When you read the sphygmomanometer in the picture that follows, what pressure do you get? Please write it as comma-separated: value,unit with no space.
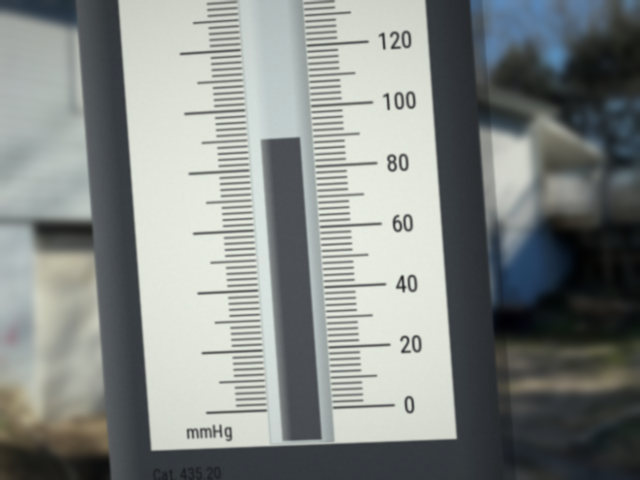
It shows 90,mmHg
